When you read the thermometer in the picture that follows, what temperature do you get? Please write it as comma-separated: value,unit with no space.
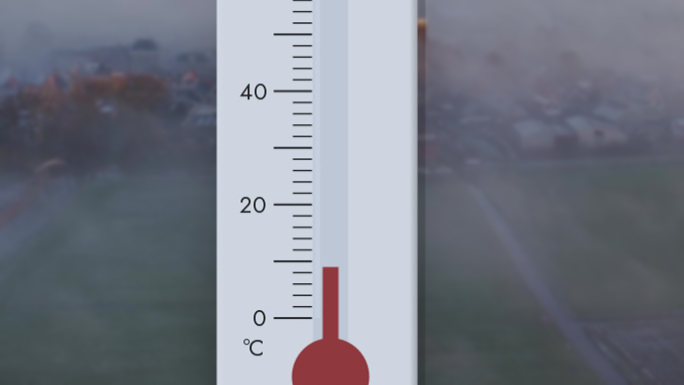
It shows 9,°C
